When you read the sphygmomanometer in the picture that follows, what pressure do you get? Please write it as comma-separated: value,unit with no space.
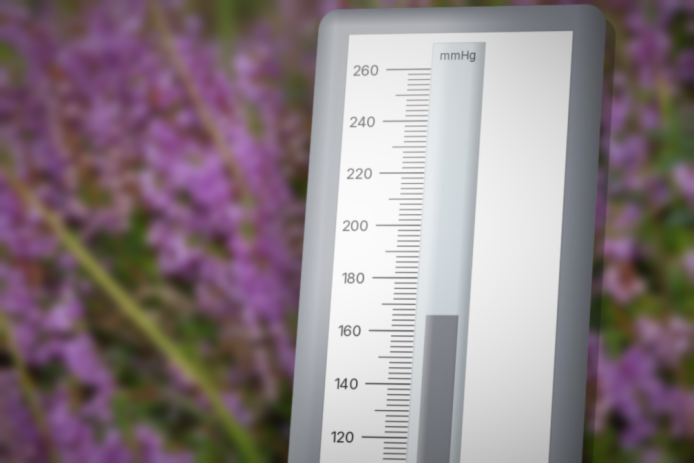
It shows 166,mmHg
